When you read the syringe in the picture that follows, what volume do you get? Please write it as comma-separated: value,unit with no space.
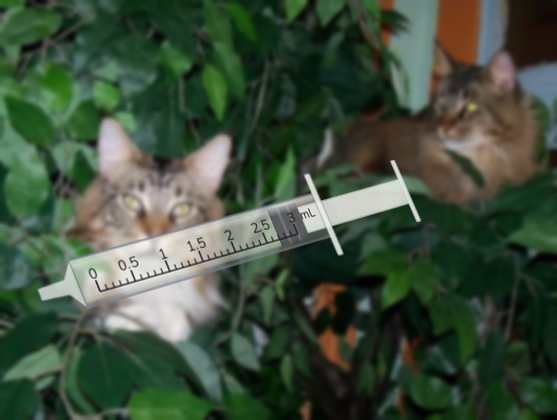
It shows 2.7,mL
